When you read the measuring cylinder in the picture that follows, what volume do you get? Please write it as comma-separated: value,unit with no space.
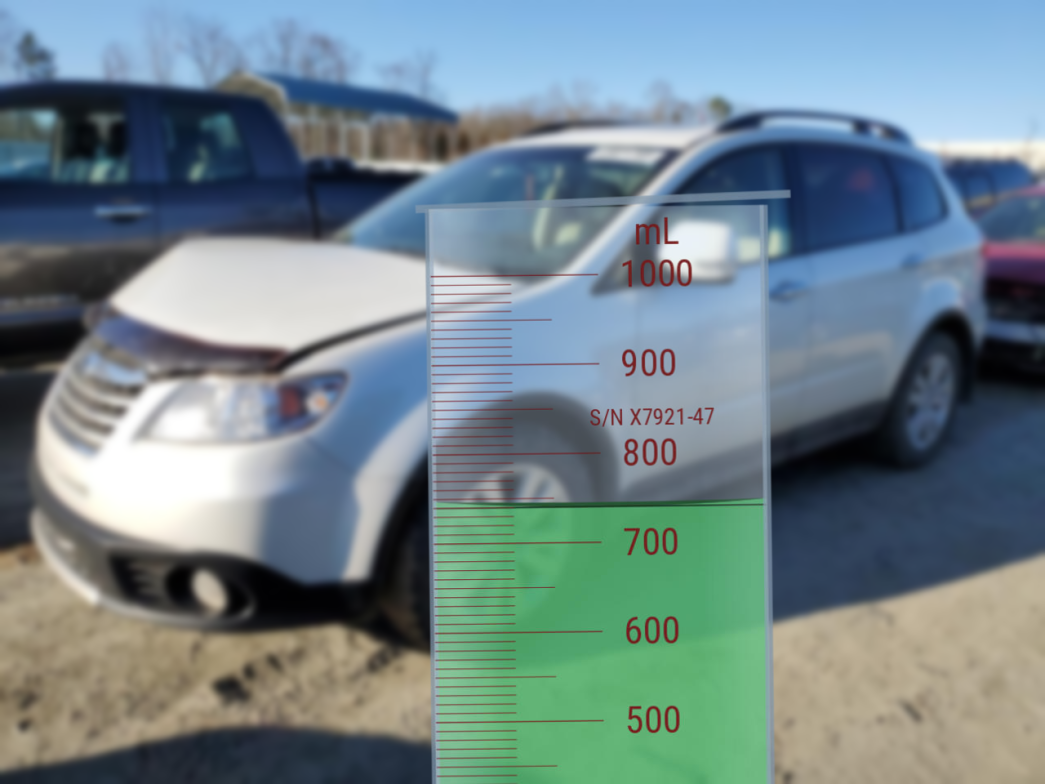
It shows 740,mL
